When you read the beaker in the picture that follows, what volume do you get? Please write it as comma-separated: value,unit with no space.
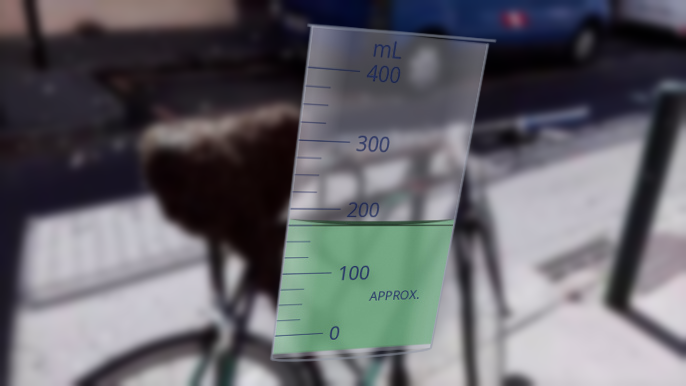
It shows 175,mL
